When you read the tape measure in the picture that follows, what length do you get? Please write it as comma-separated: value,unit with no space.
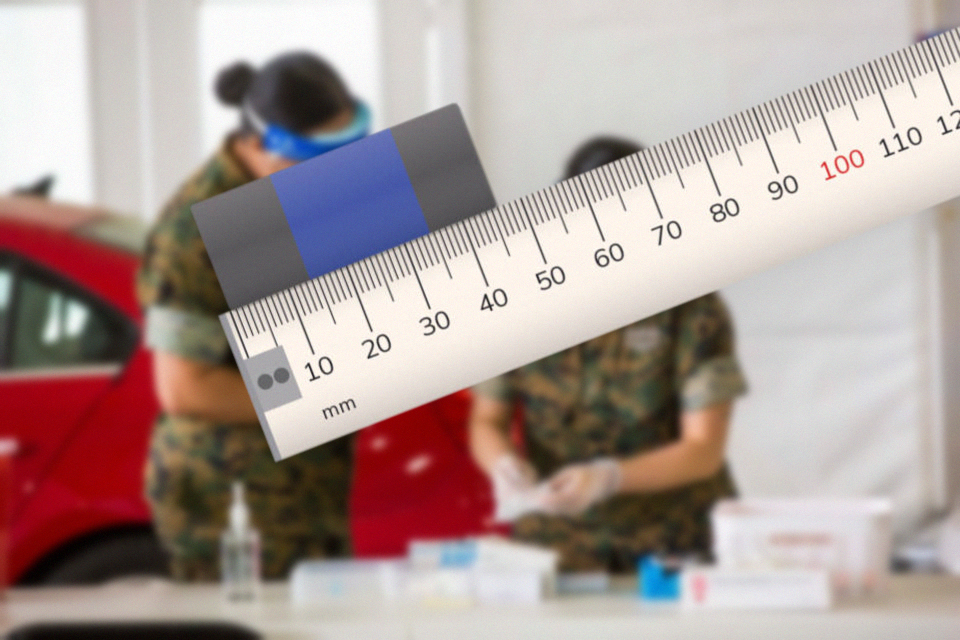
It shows 46,mm
